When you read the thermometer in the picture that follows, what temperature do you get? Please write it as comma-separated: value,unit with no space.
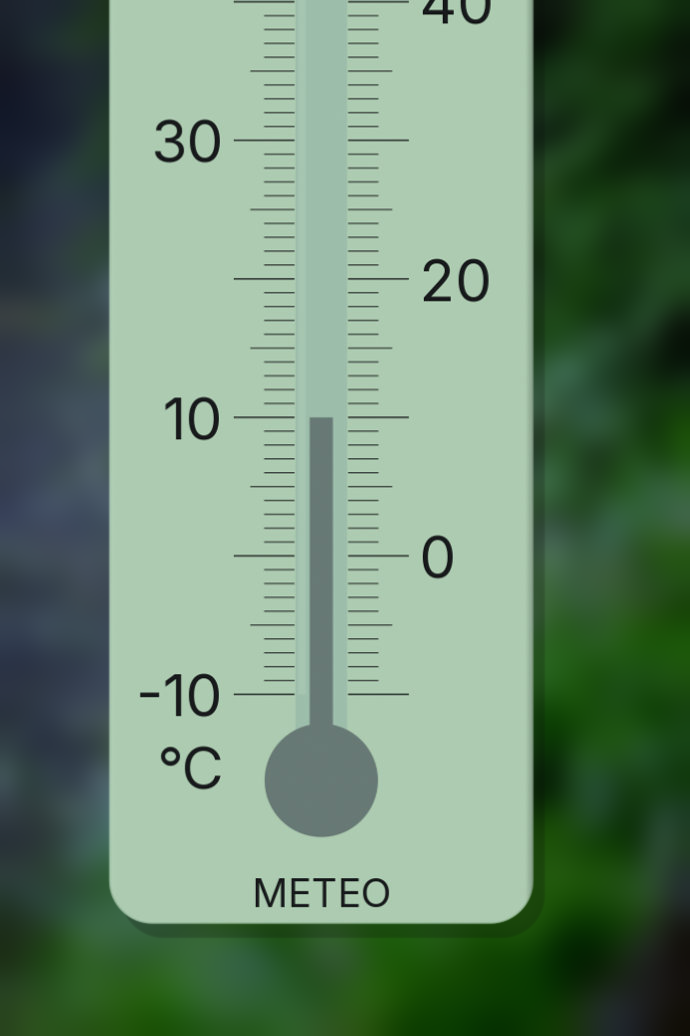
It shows 10,°C
